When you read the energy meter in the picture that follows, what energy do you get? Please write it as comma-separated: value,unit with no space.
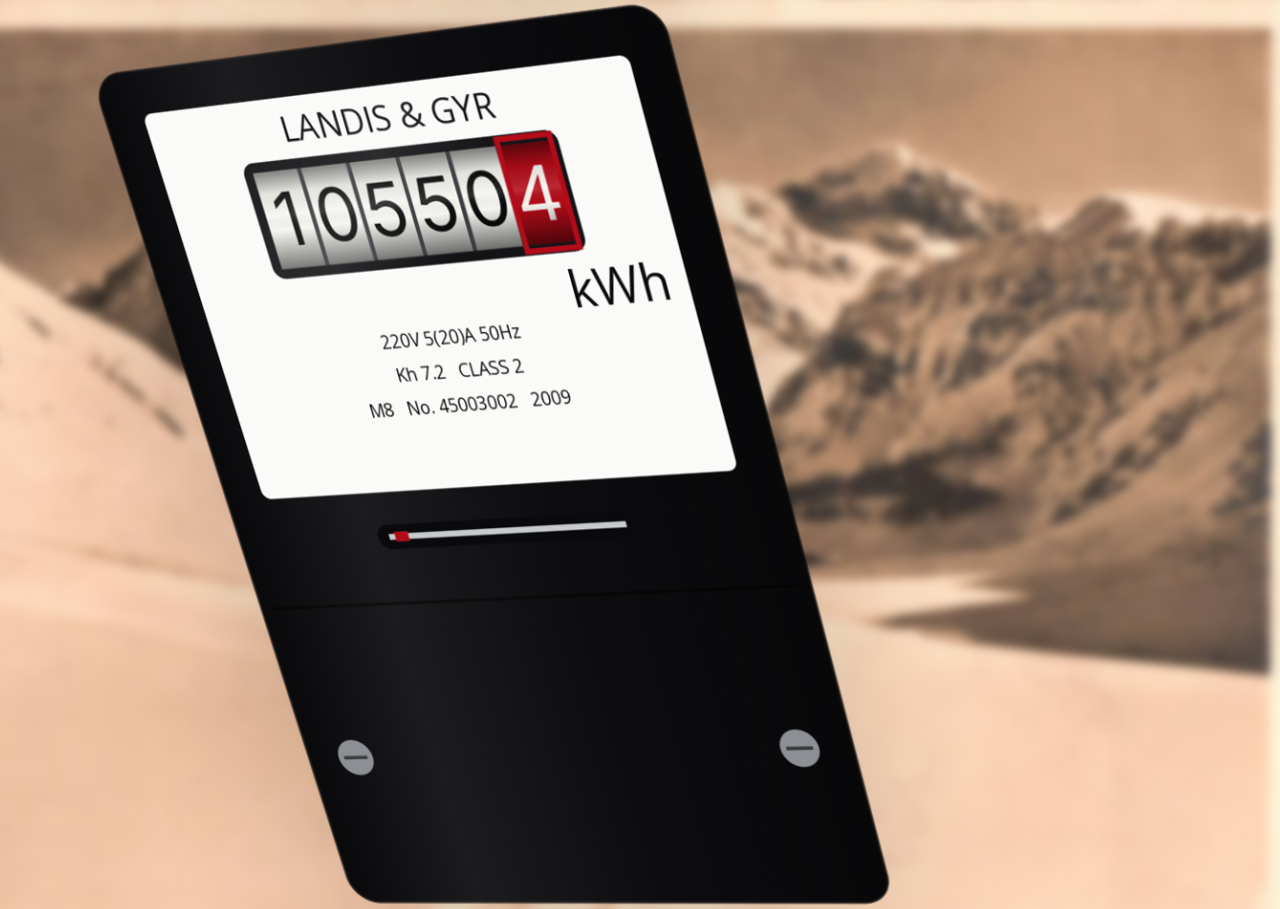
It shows 10550.4,kWh
